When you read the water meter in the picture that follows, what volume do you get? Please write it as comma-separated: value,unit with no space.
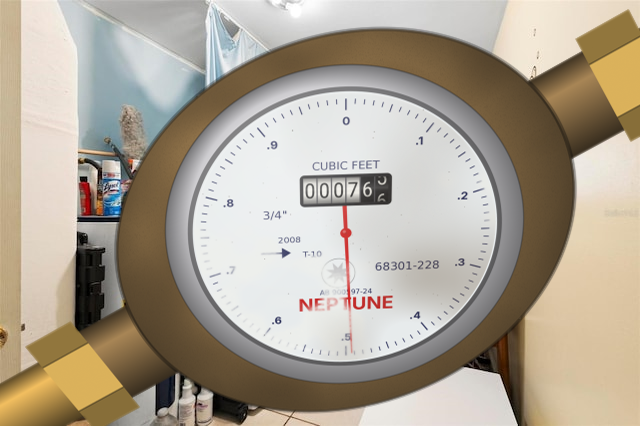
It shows 765.49,ft³
